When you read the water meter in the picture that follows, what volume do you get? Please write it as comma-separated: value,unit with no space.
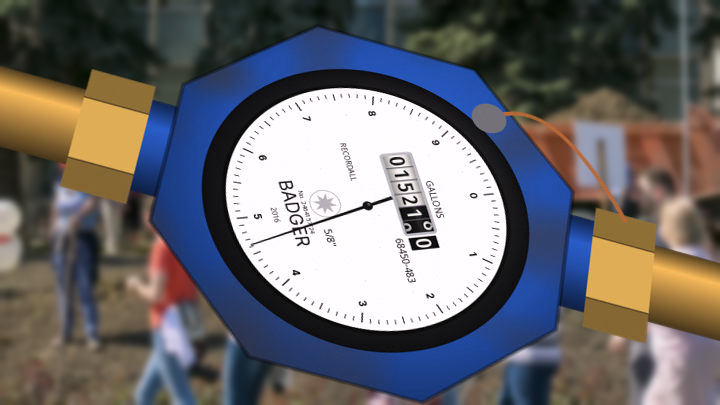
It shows 152184.6,gal
